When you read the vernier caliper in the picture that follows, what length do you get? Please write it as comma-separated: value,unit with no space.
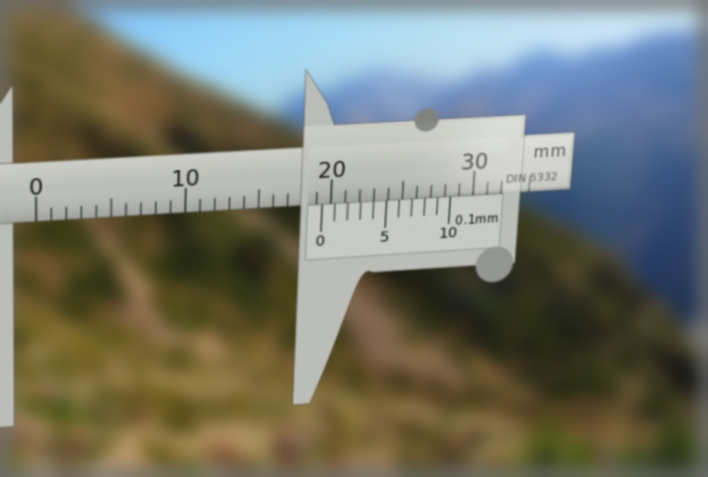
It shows 19.4,mm
